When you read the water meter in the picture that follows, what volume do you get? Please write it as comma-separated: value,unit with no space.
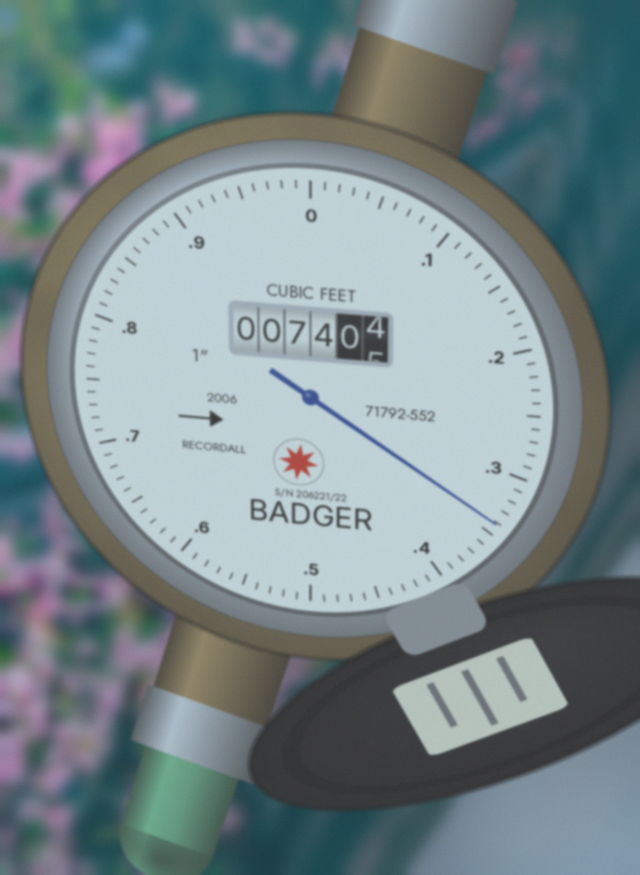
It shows 7404.34,ft³
